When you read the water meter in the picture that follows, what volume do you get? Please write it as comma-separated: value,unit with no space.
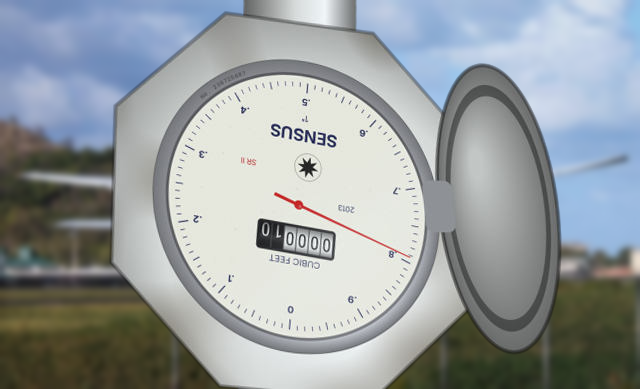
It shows 9.79,ft³
